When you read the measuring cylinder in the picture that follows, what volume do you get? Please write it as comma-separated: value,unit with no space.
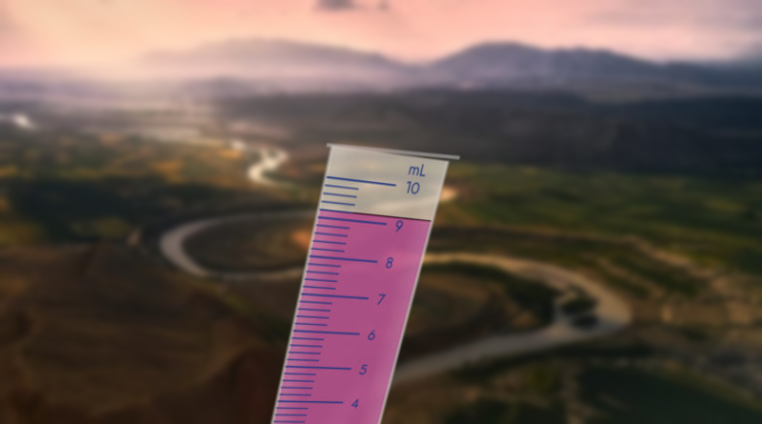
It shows 9.2,mL
